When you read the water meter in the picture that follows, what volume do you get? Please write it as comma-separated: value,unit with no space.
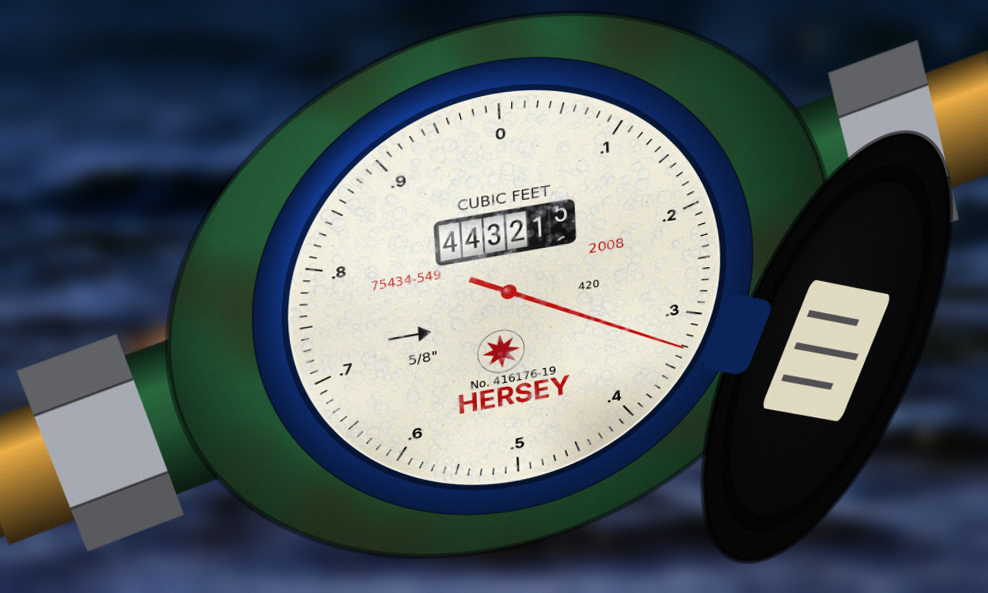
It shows 443215.33,ft³
